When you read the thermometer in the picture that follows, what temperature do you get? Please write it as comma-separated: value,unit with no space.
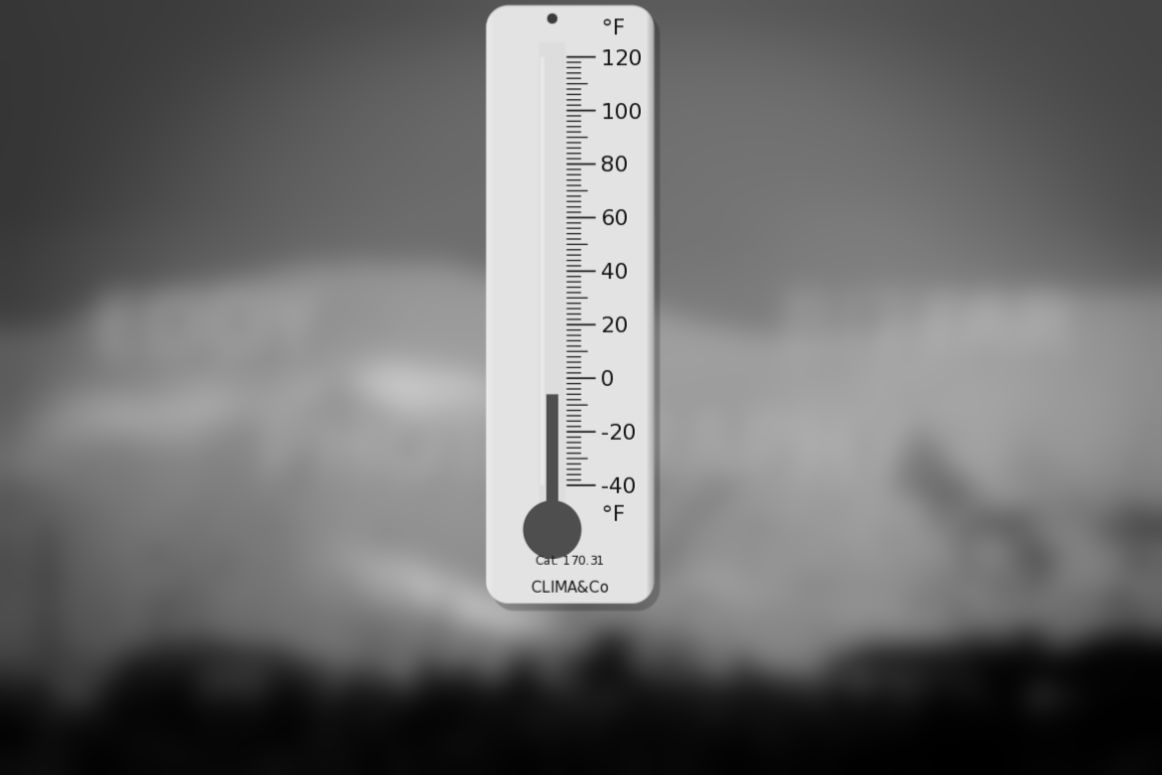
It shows -6,°F
